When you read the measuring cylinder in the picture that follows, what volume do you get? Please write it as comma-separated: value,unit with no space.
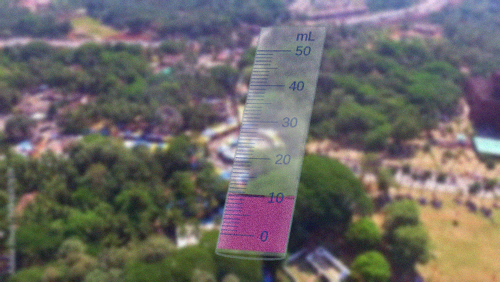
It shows 10,mL
